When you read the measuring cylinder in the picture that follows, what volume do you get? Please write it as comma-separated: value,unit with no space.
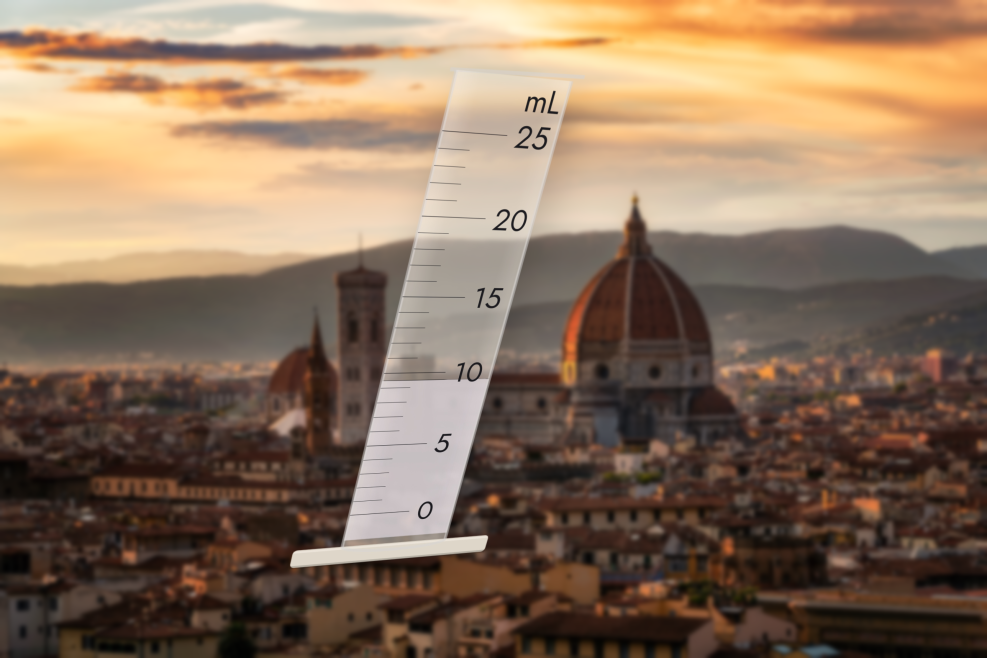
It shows 9.5,mL
